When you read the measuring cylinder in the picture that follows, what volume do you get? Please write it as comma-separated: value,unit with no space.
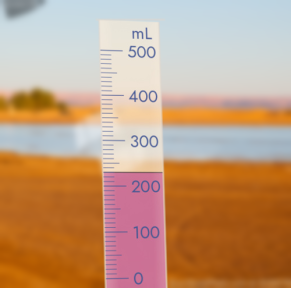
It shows 230,mL
